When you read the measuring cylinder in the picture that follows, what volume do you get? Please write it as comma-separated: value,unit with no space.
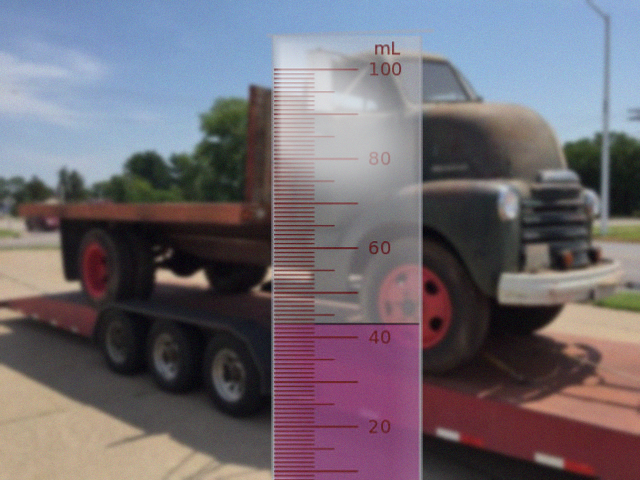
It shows 43,mL
